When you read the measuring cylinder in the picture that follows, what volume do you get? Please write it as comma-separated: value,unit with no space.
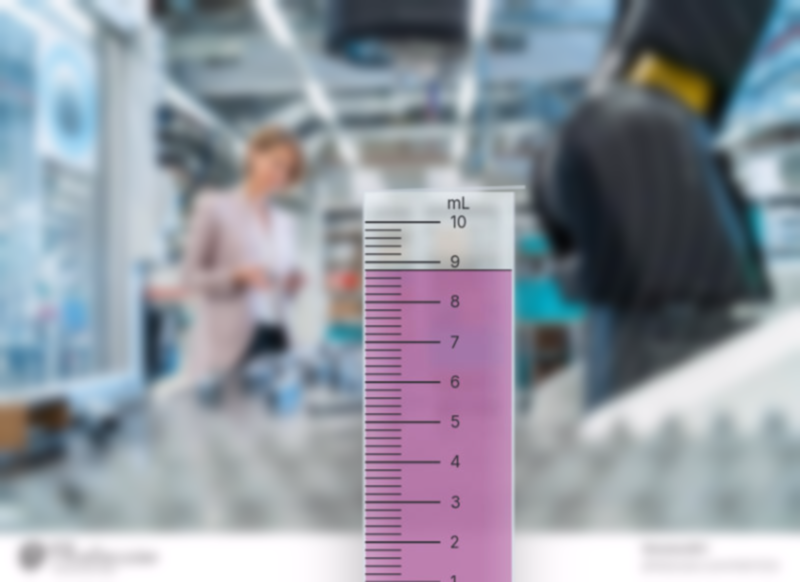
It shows 8.8,mL
